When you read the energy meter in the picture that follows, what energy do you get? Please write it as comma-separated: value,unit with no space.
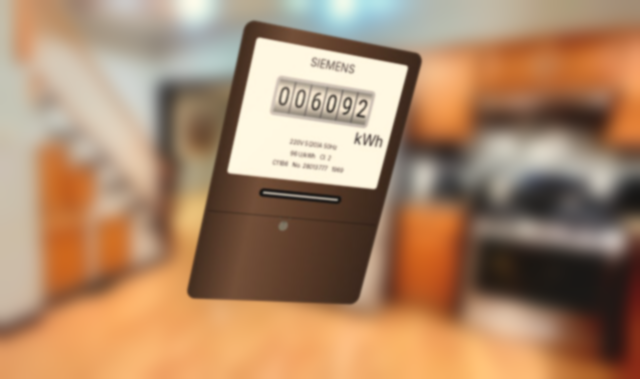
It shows 6092,kWh
